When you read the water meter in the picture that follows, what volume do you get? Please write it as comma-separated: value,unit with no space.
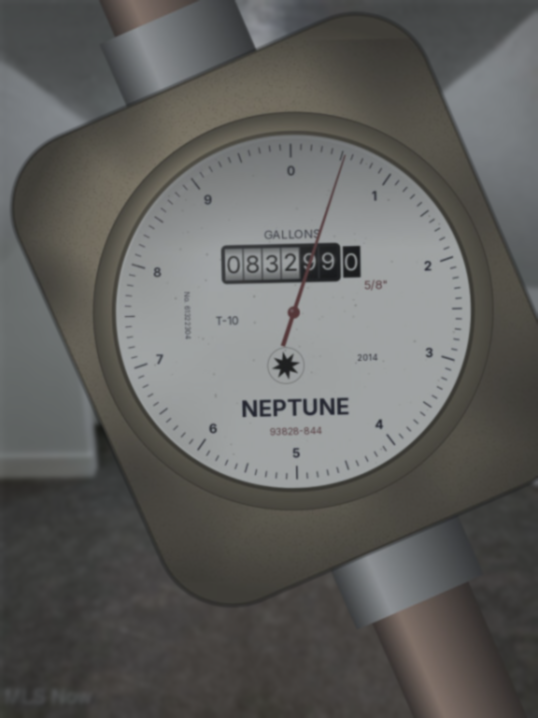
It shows 832990.5,gal
